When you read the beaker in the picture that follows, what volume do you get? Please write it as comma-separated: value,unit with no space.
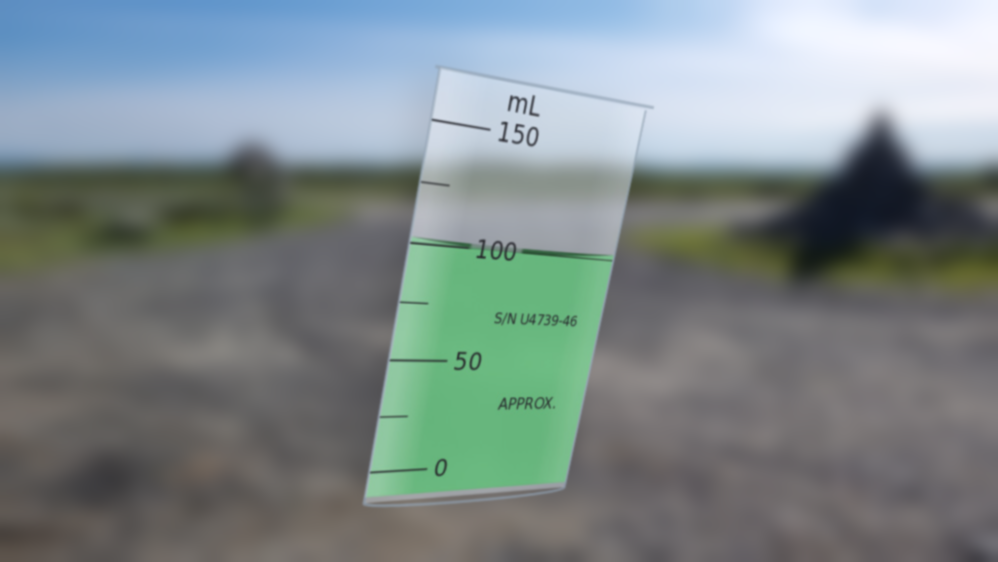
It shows 100,mL
